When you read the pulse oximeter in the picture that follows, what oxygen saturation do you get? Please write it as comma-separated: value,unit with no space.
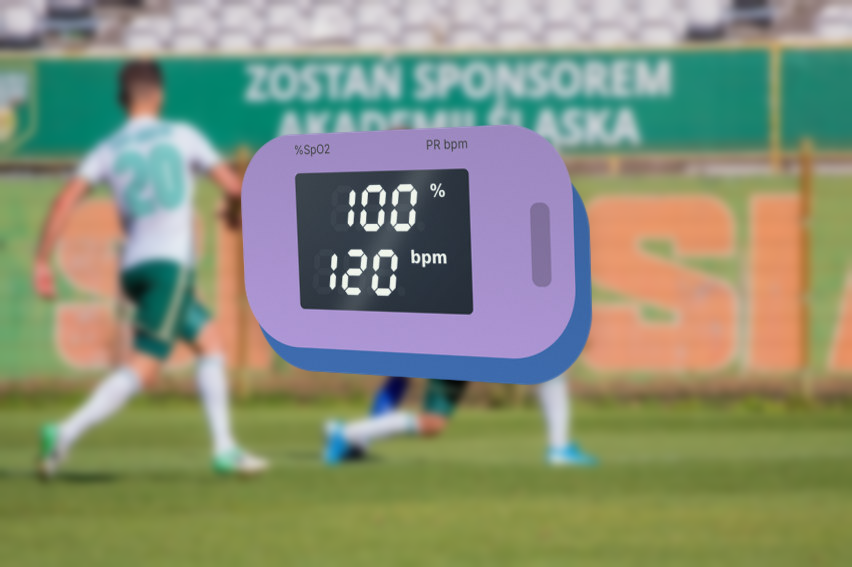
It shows 100,%
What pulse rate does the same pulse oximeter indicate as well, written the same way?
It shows 120,bpm
